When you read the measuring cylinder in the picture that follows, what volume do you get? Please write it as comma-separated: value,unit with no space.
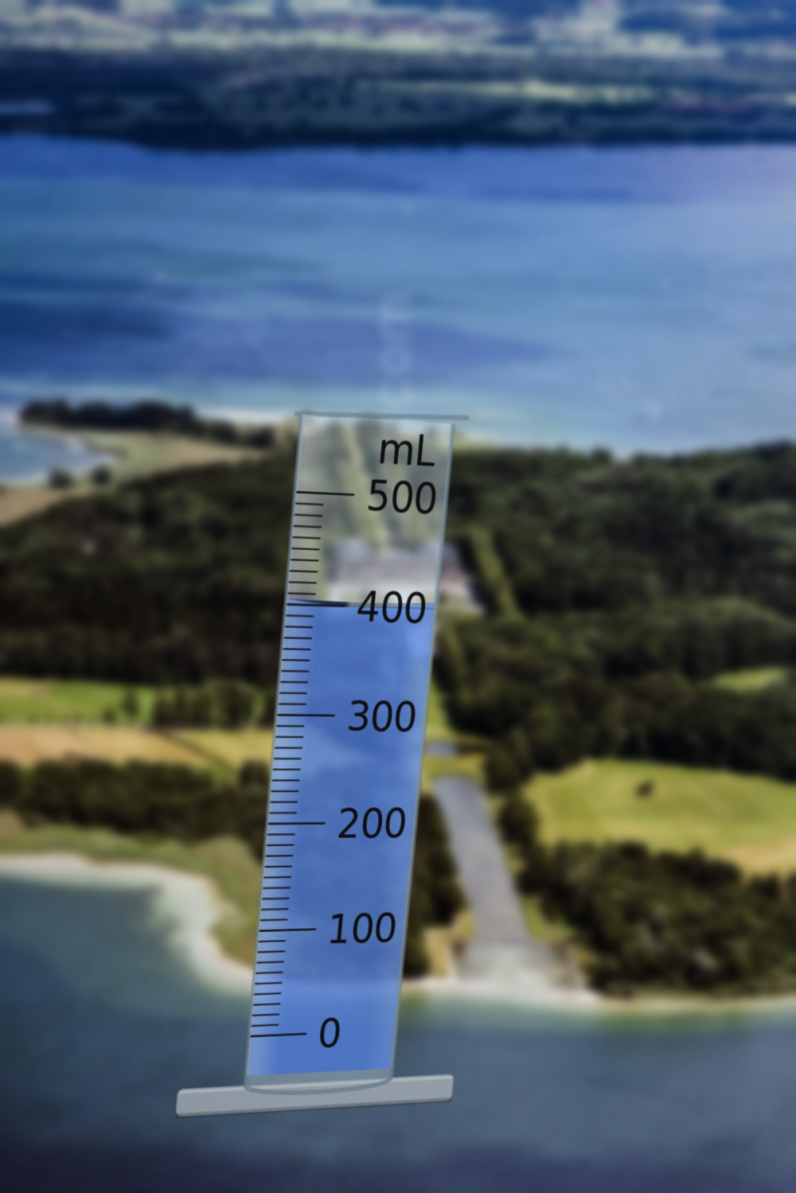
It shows 400,mL
